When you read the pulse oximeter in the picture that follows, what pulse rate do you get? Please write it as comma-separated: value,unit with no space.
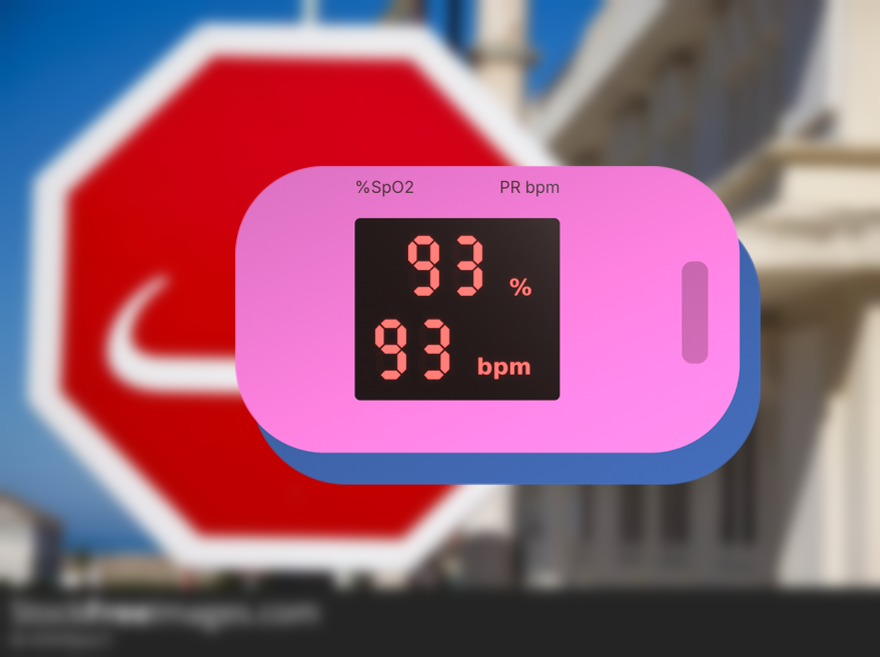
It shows 93,bpm
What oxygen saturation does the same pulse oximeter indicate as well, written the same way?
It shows 93,%
